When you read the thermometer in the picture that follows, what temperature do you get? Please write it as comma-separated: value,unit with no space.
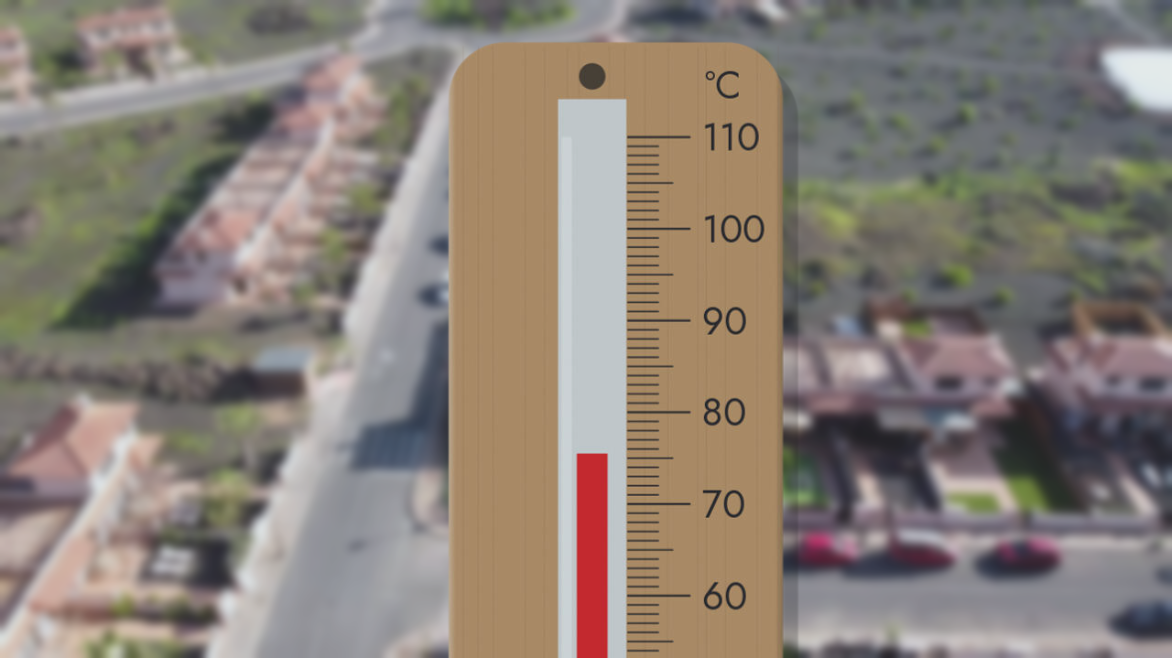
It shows 75.5,°C
